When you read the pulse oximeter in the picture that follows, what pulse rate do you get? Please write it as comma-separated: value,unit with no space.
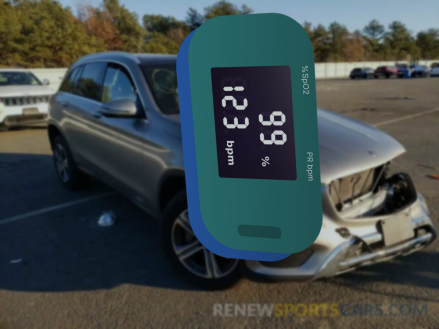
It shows 123,bpm
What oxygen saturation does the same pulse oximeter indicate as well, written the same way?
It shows 99,%
